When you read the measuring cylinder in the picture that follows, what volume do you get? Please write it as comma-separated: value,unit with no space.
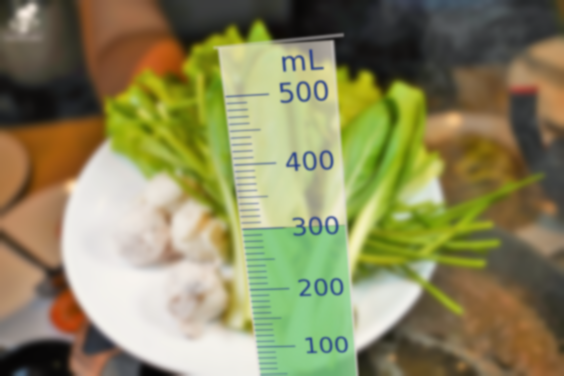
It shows 300,mL
